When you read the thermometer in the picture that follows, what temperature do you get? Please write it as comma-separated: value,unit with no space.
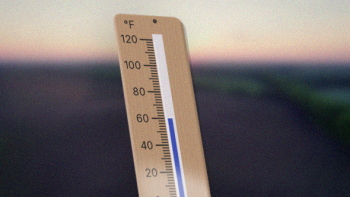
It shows 60,°F
